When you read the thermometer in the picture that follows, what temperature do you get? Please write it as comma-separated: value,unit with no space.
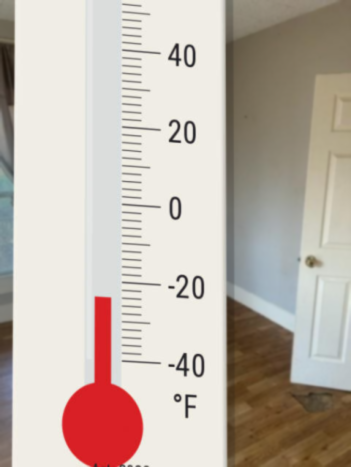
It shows -24,°F
